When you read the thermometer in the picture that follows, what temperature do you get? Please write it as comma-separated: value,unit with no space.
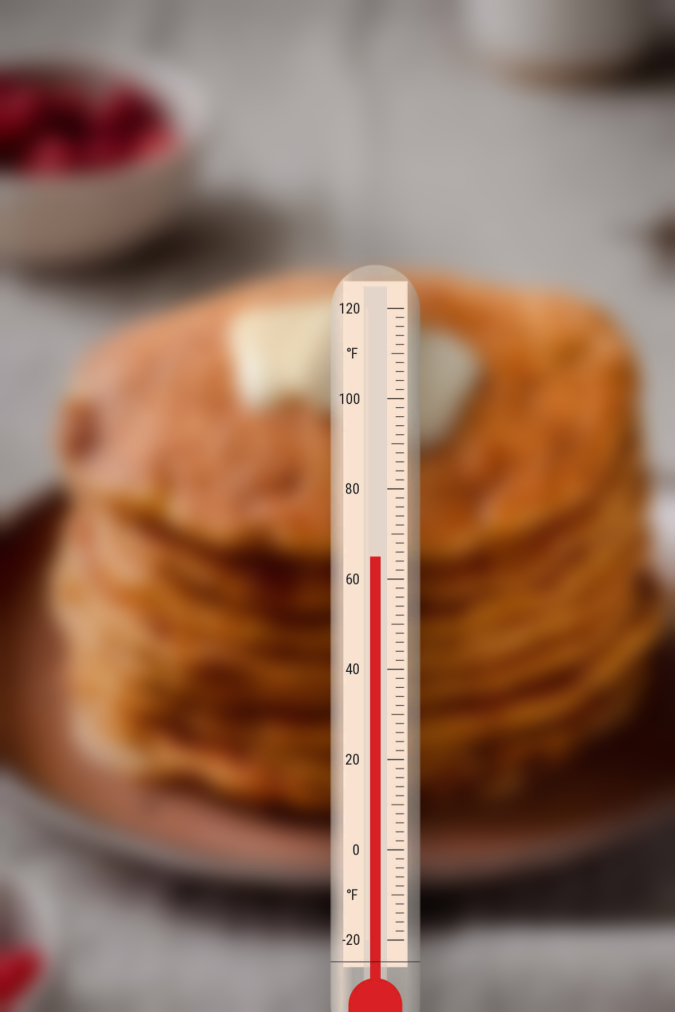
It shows 65,°F
